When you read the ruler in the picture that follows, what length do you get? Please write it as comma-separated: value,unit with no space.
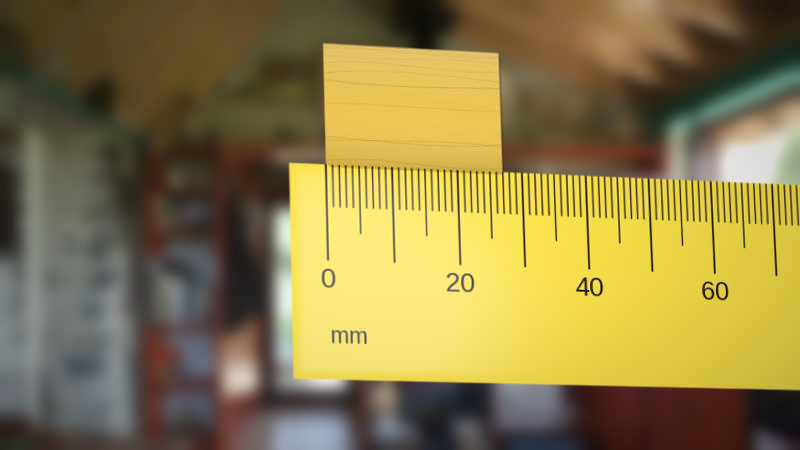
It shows 27,mm
